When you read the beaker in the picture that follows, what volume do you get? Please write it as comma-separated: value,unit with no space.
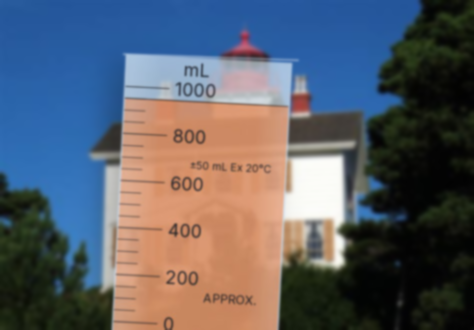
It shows 950,mL
